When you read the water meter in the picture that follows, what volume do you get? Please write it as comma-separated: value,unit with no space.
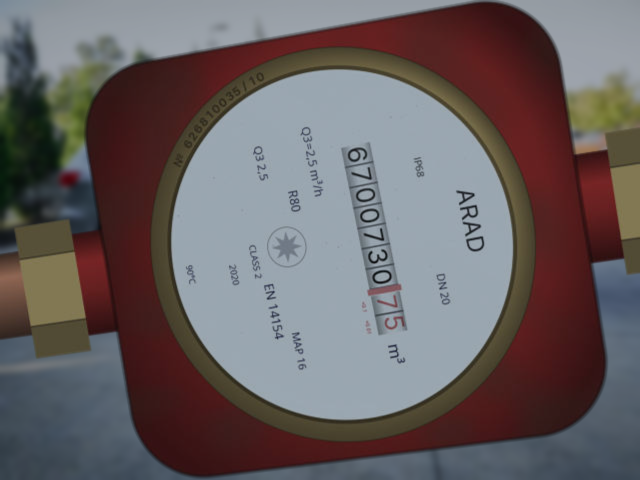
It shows 6700730.75,m³
